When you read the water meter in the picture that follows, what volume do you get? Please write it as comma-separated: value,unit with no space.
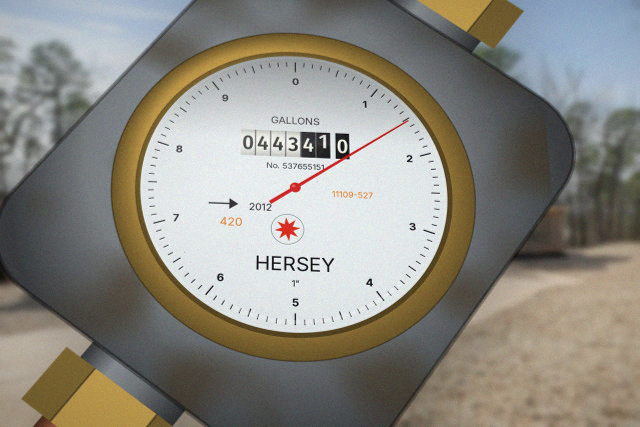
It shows 443411.5,gal
